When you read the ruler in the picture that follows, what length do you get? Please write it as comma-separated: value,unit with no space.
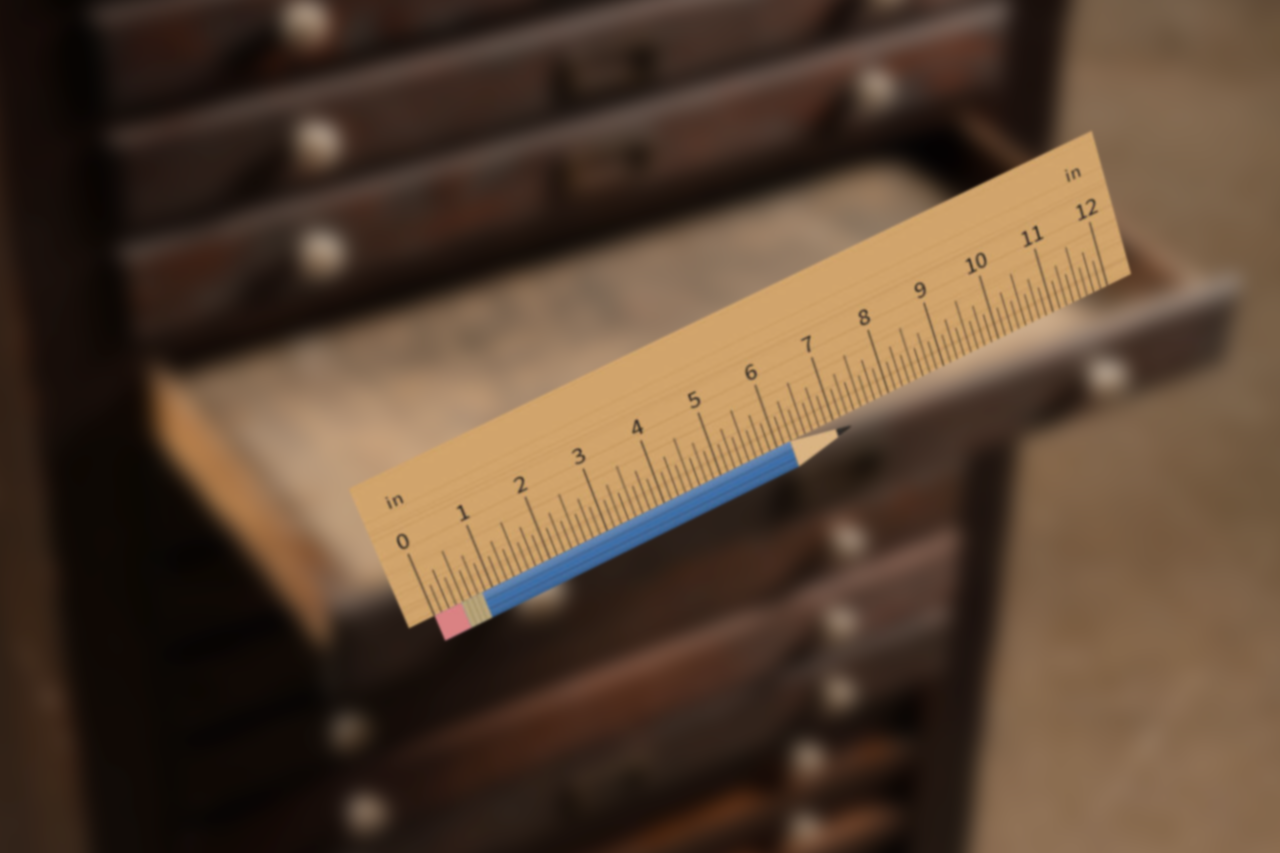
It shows 7.25,in
